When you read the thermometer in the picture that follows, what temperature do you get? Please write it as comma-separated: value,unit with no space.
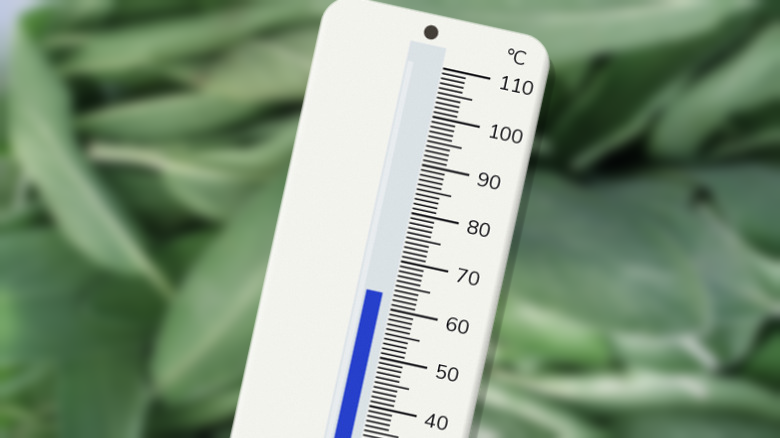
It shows 63,°C
